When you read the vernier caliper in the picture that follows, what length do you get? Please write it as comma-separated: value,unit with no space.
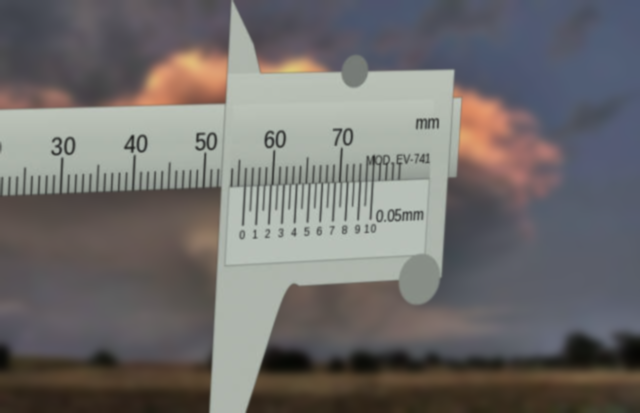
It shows 56.0,mm
